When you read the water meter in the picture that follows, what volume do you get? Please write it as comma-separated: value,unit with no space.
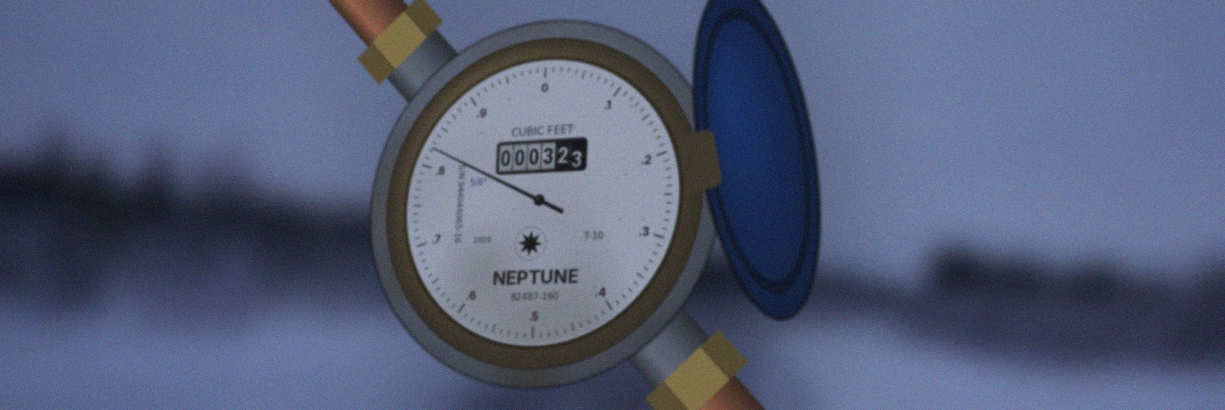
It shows 322.82,ft³
